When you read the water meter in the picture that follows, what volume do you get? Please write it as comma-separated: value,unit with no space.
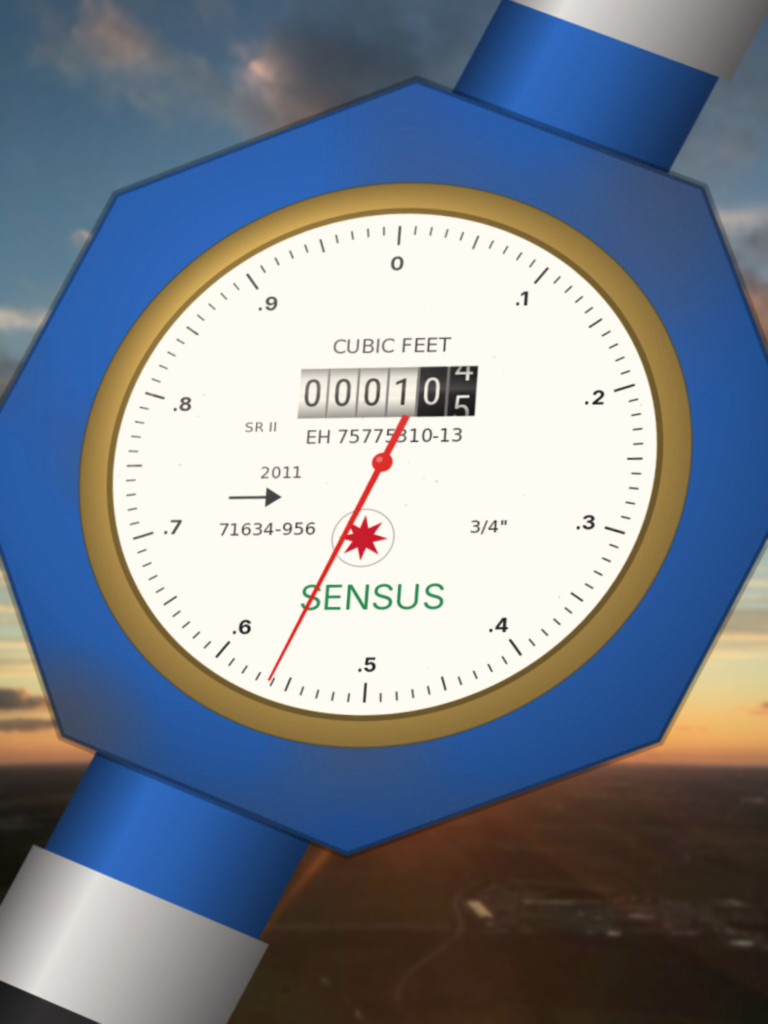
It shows 104.56,ft³
